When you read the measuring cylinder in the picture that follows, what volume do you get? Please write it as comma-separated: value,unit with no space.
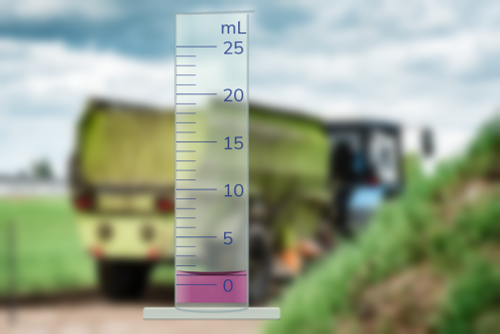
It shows 1,mL
